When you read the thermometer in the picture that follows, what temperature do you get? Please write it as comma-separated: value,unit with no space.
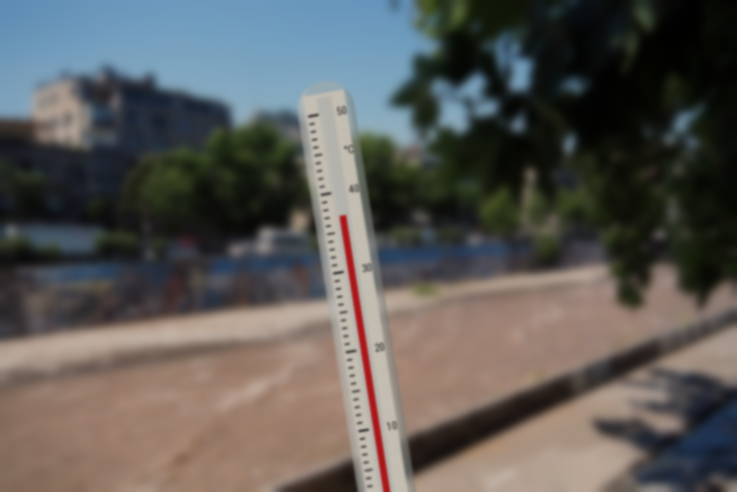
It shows 37,°C
